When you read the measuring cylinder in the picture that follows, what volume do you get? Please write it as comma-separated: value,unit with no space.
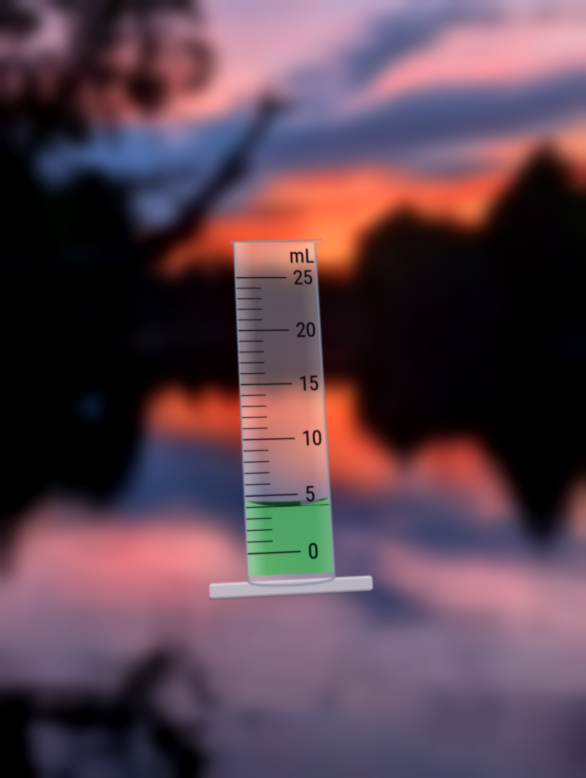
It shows 4,mL
